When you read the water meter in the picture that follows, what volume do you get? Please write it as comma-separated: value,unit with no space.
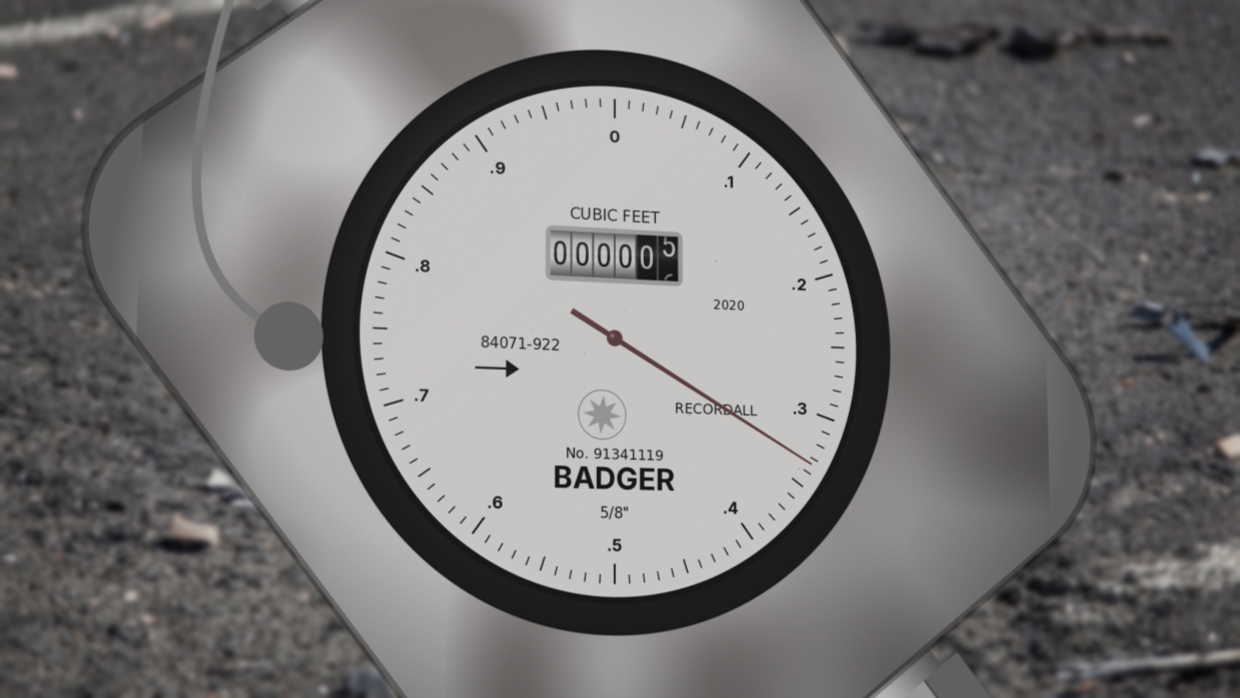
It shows 5.33,ft³
